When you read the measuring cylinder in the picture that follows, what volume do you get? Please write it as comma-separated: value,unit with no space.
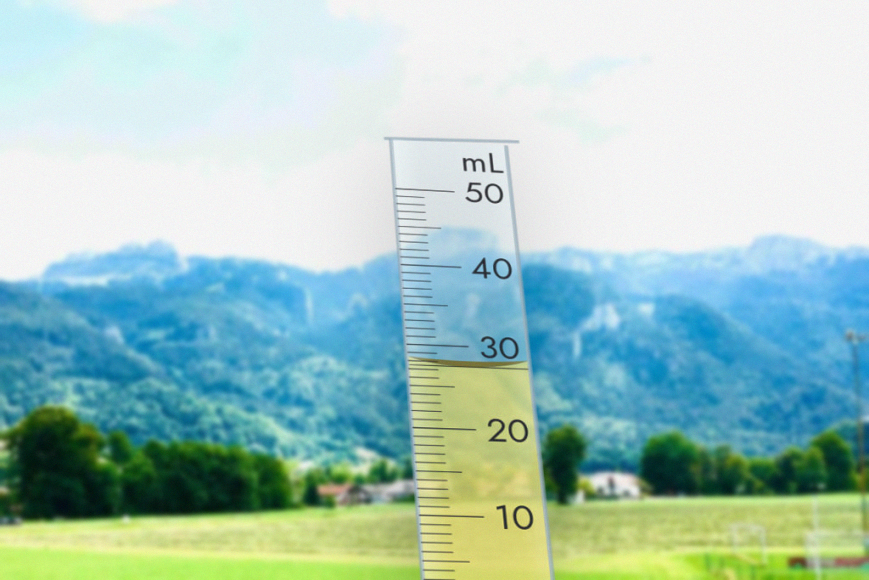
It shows 27.5,mL
